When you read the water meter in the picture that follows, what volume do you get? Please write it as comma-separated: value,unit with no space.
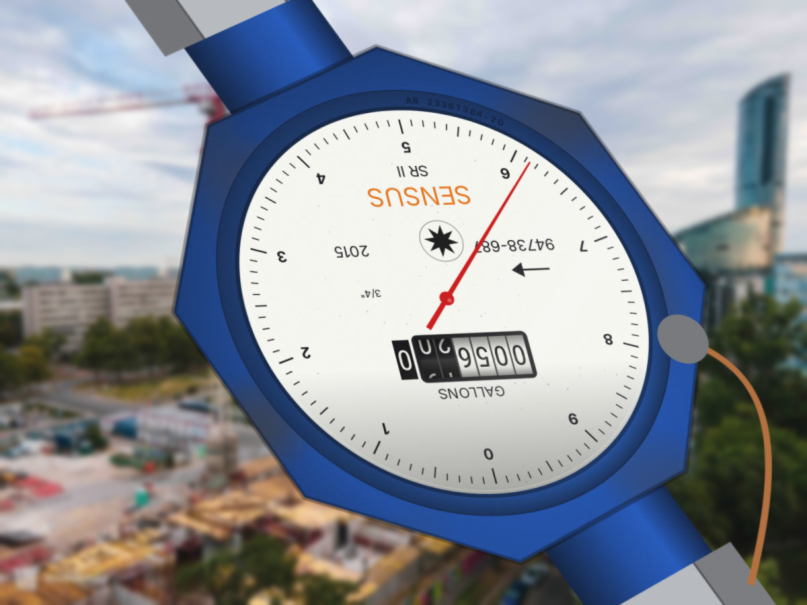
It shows 56196.1,gal
